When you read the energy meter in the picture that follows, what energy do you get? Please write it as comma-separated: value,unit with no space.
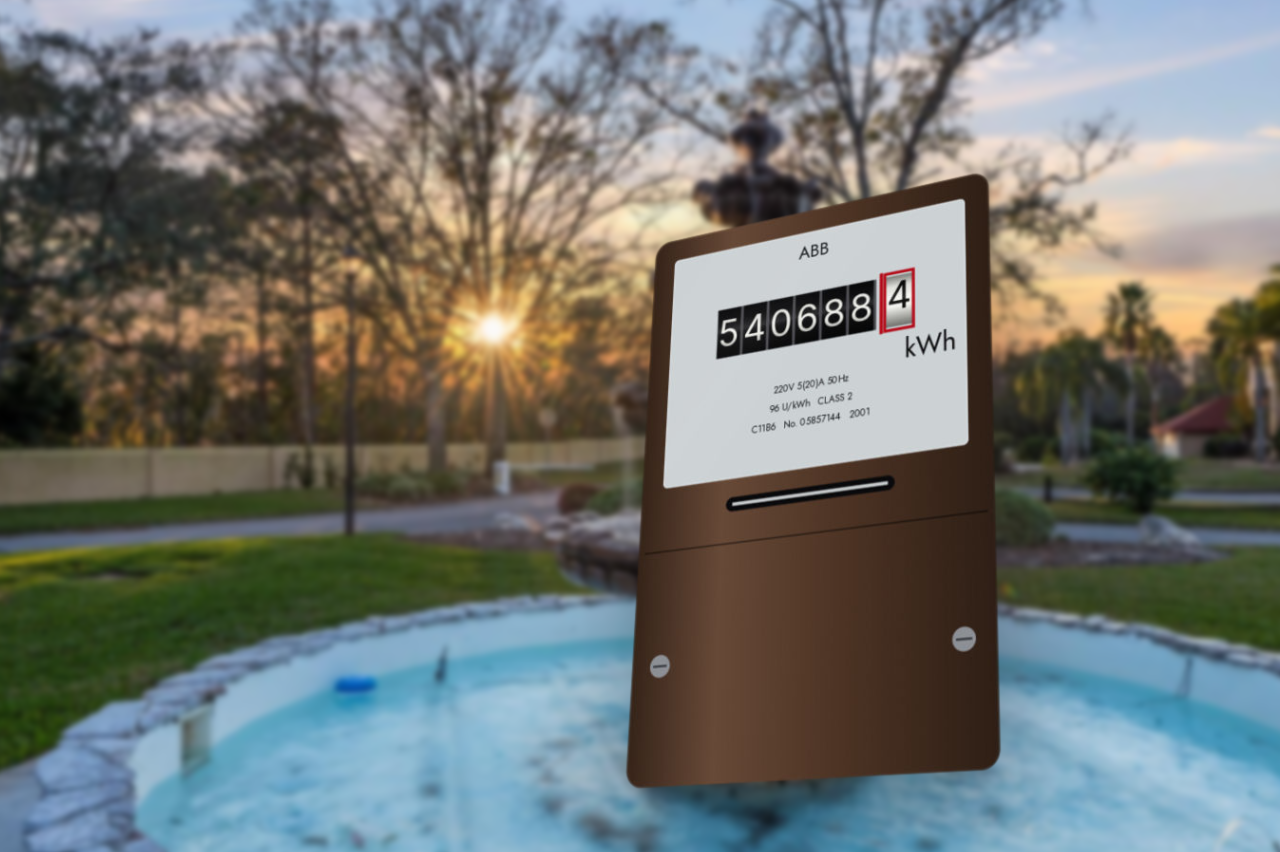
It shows 540688.4,kWh
